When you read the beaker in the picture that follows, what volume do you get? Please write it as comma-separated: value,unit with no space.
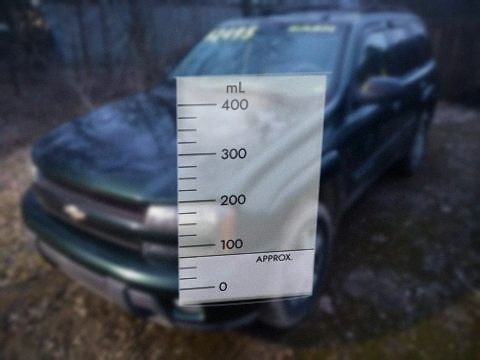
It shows 75,mL
